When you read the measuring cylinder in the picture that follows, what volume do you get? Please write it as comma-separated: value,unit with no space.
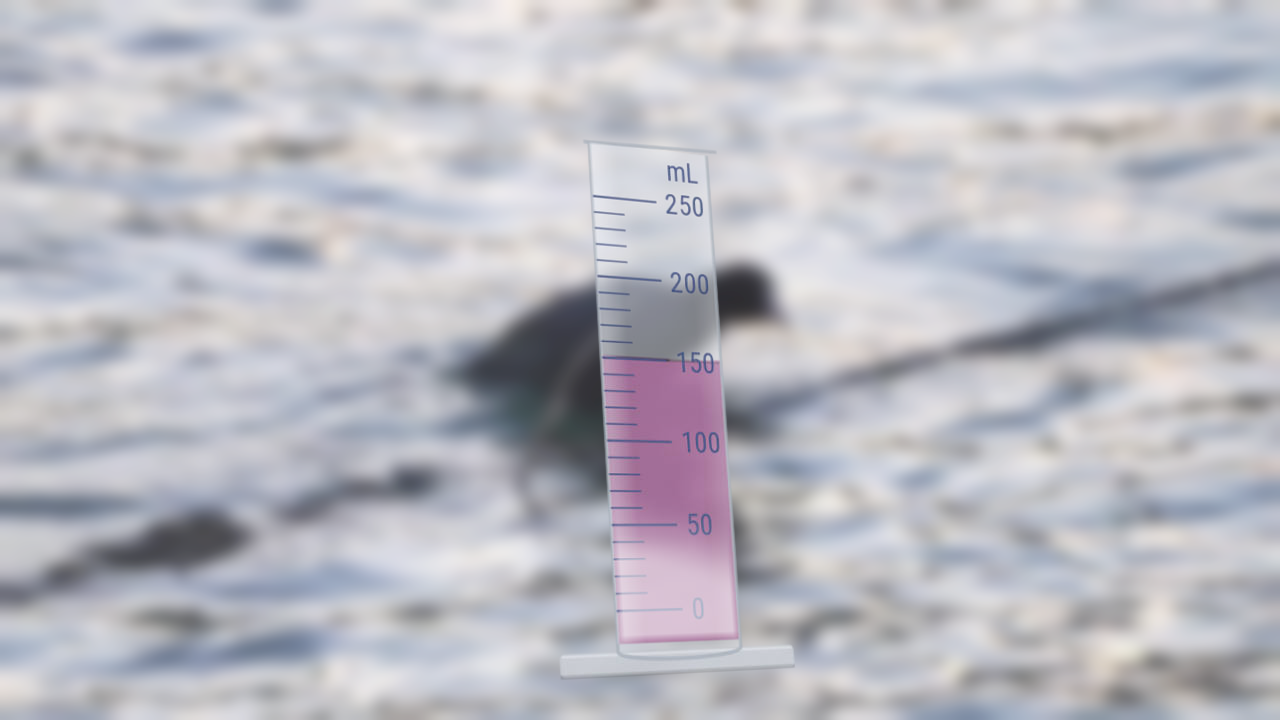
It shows 150,mL
